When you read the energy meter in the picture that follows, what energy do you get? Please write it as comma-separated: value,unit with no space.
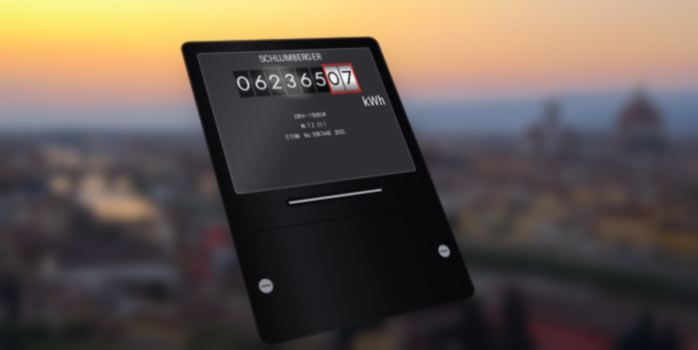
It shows 62365.07,kWh
